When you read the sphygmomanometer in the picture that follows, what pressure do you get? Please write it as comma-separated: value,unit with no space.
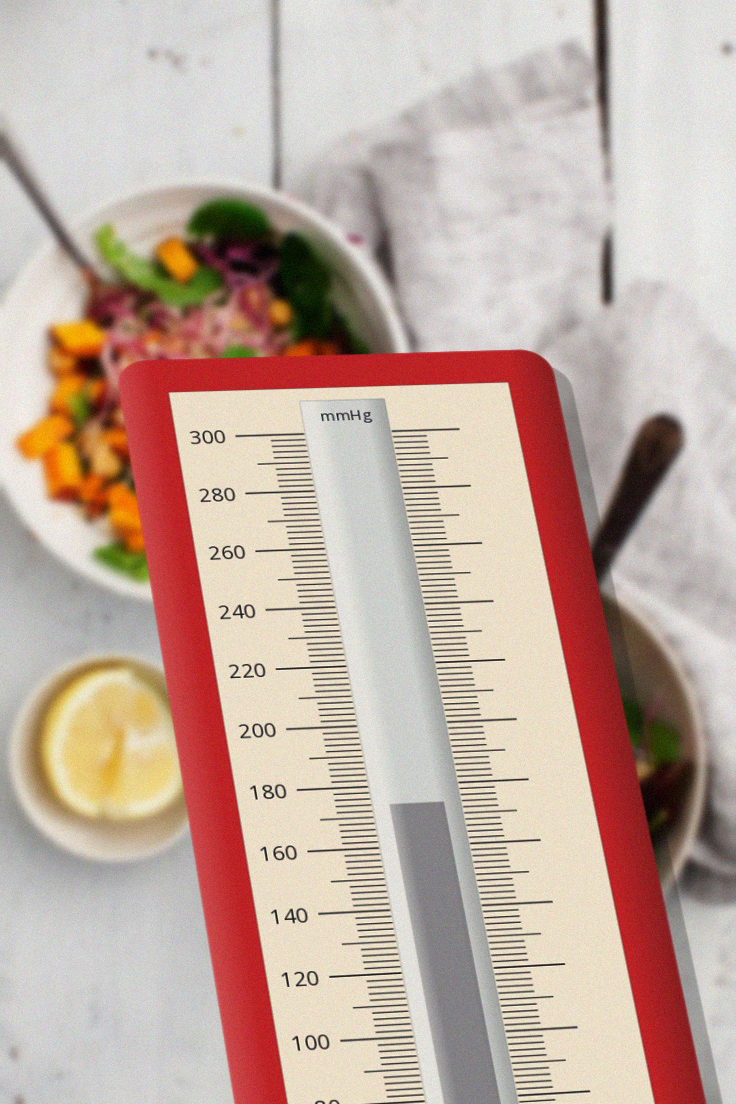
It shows 174,mmHg
